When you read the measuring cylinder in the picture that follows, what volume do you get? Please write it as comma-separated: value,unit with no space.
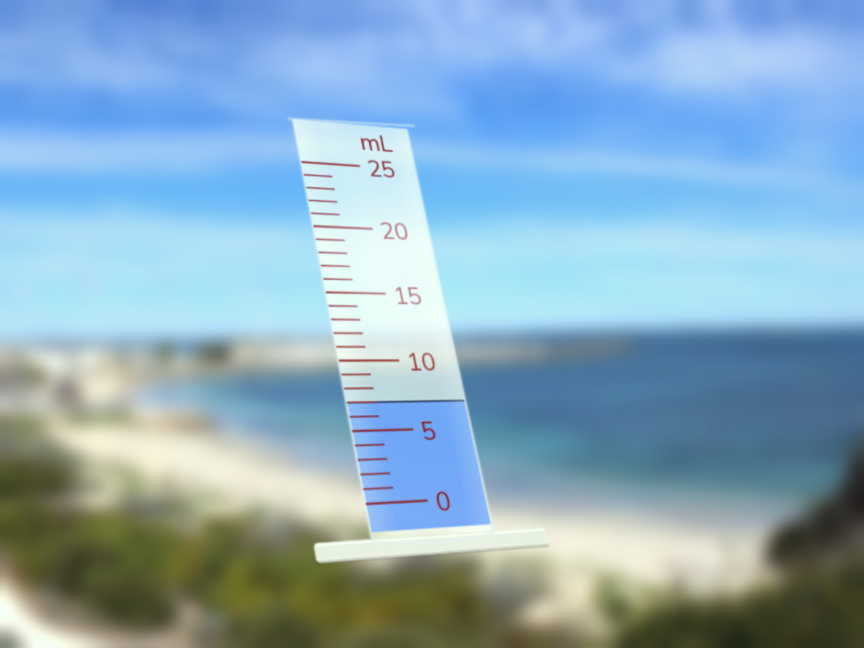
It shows 7,mL
